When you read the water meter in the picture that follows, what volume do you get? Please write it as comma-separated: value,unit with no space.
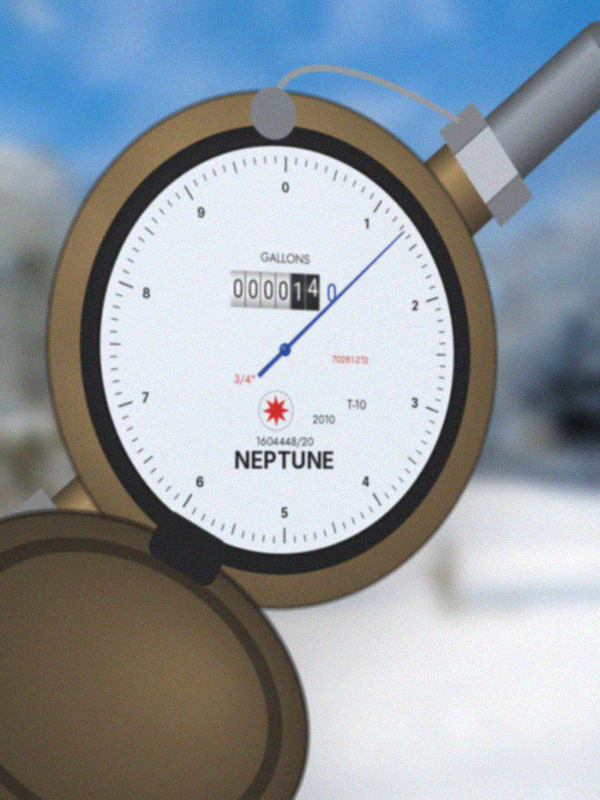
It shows 141.3,gal
